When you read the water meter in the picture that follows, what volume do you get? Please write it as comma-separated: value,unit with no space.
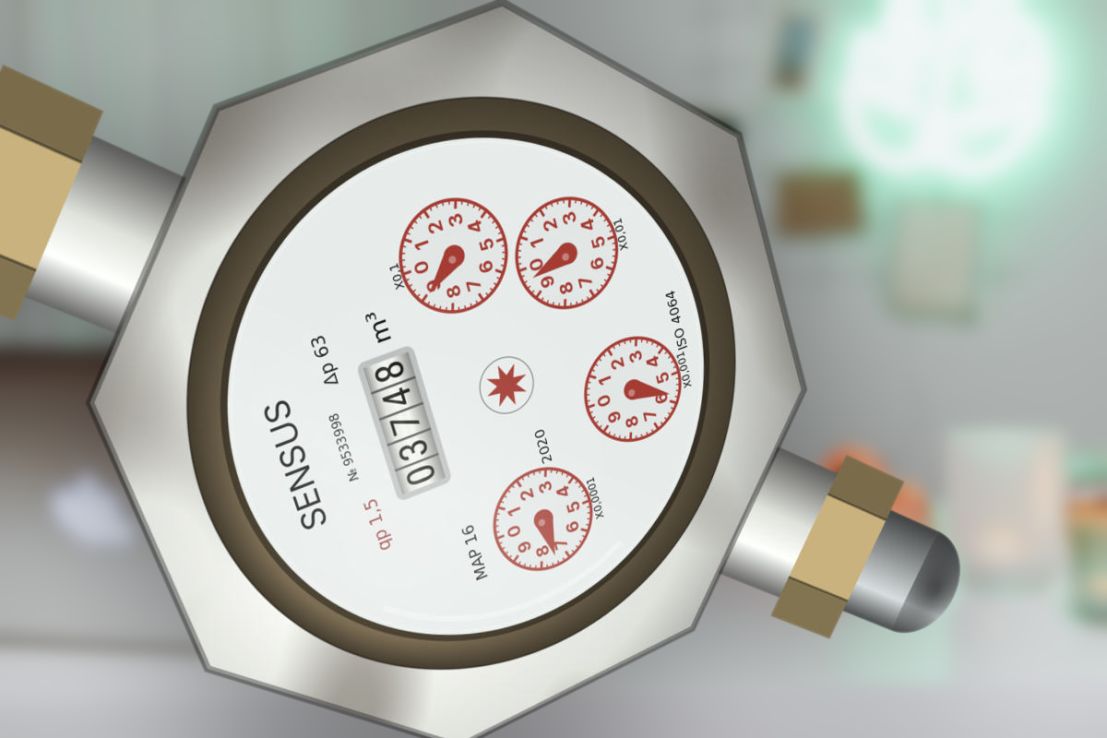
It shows 3748.8957,m³
